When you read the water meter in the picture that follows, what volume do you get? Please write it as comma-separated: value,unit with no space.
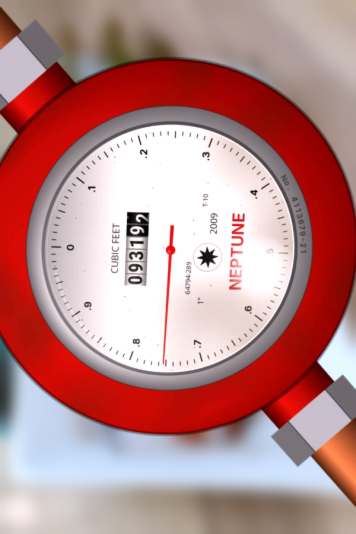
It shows 93191.75,ft³
